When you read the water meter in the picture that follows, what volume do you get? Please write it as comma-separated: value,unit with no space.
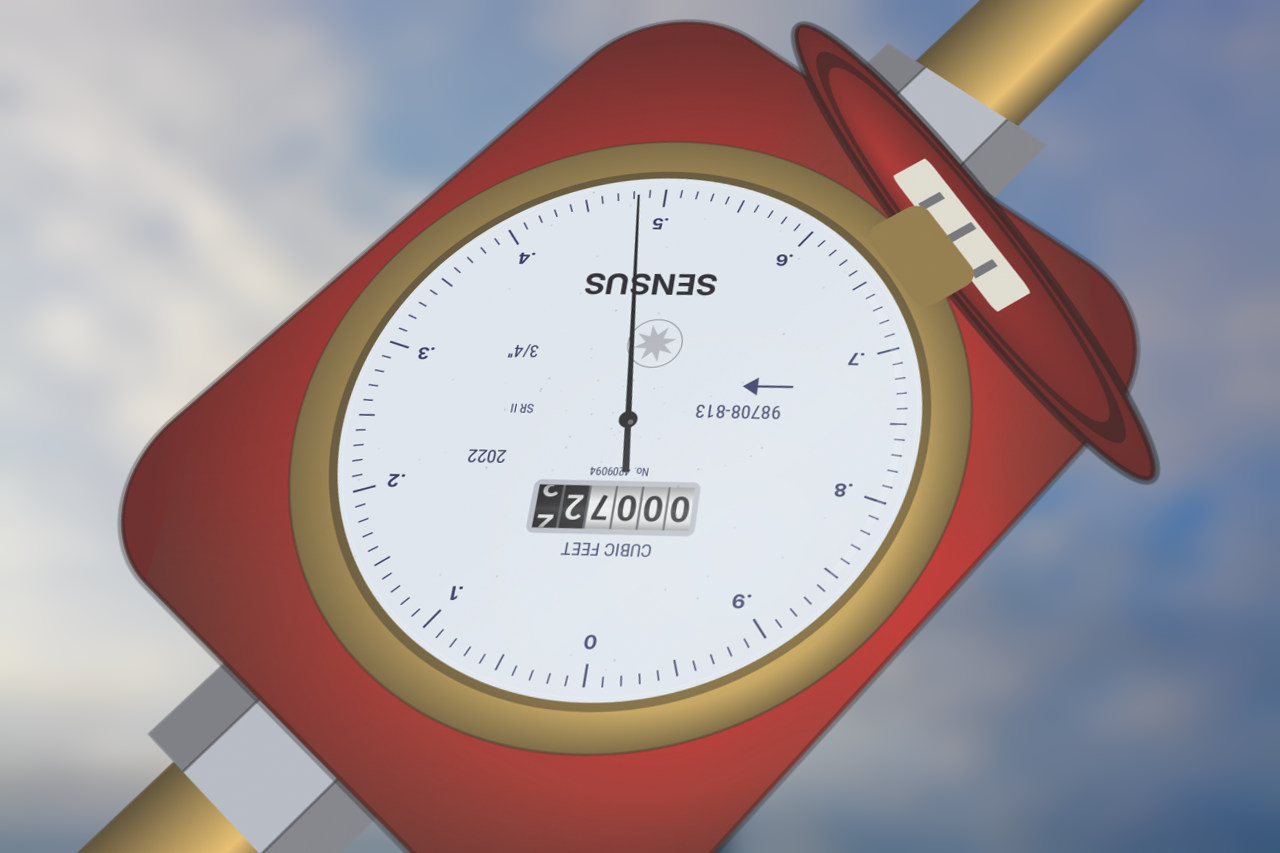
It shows 722.48,ft³
